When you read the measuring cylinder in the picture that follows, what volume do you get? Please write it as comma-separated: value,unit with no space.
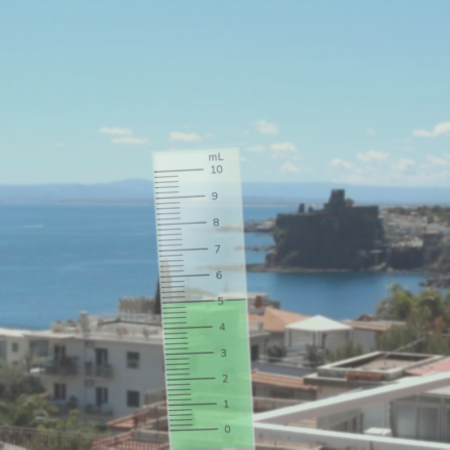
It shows 5,mL
